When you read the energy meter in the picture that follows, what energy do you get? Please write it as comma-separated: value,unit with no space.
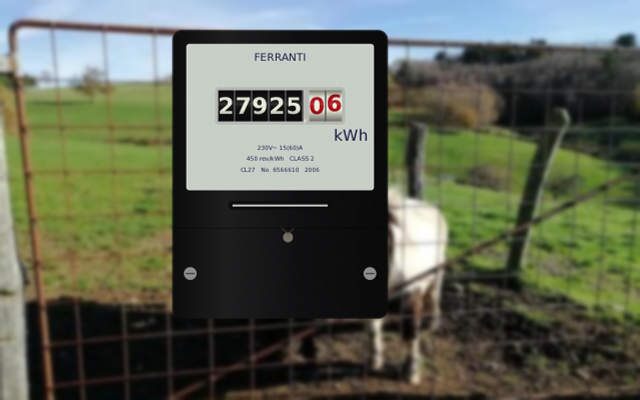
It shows 27925.06,kWh
